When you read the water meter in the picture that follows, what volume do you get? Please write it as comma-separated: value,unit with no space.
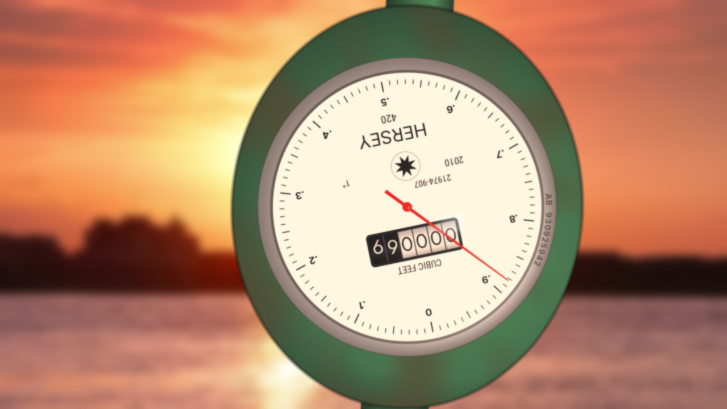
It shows 68.88,ft³
